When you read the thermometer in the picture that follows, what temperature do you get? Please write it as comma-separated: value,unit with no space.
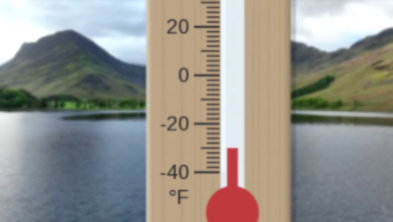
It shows -30,°F
